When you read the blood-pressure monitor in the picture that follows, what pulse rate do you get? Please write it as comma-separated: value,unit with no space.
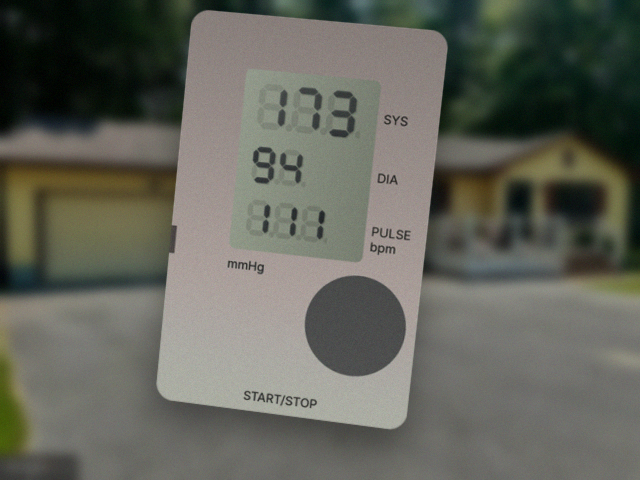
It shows 111,bpm
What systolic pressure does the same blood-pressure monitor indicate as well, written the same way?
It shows 173,mmHg
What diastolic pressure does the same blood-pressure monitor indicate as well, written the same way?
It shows 94,mmHg
